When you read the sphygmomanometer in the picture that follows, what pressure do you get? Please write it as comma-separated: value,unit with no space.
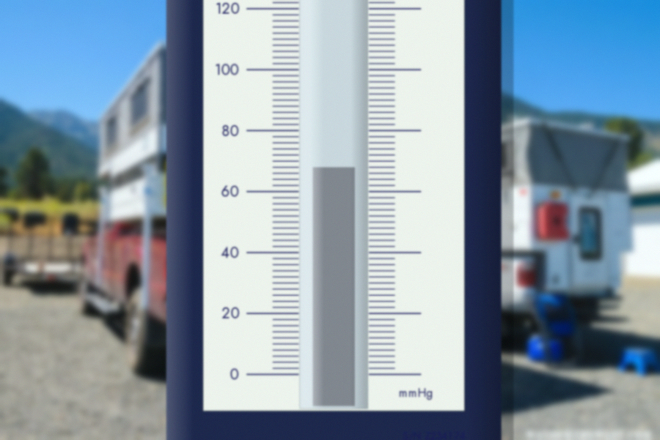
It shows 68,mmHg
